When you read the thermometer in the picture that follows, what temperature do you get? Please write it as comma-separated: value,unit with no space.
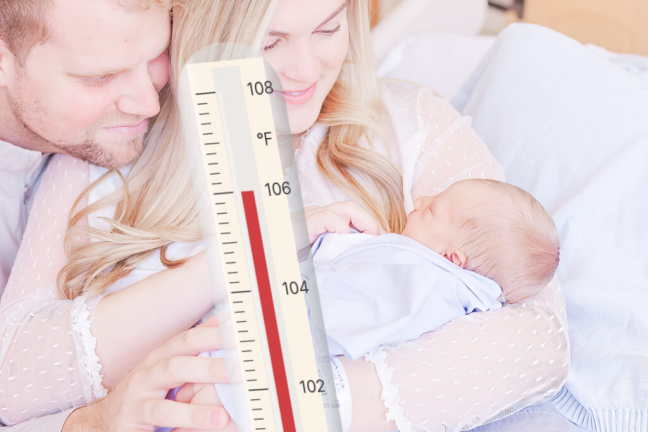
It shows 106,°F
